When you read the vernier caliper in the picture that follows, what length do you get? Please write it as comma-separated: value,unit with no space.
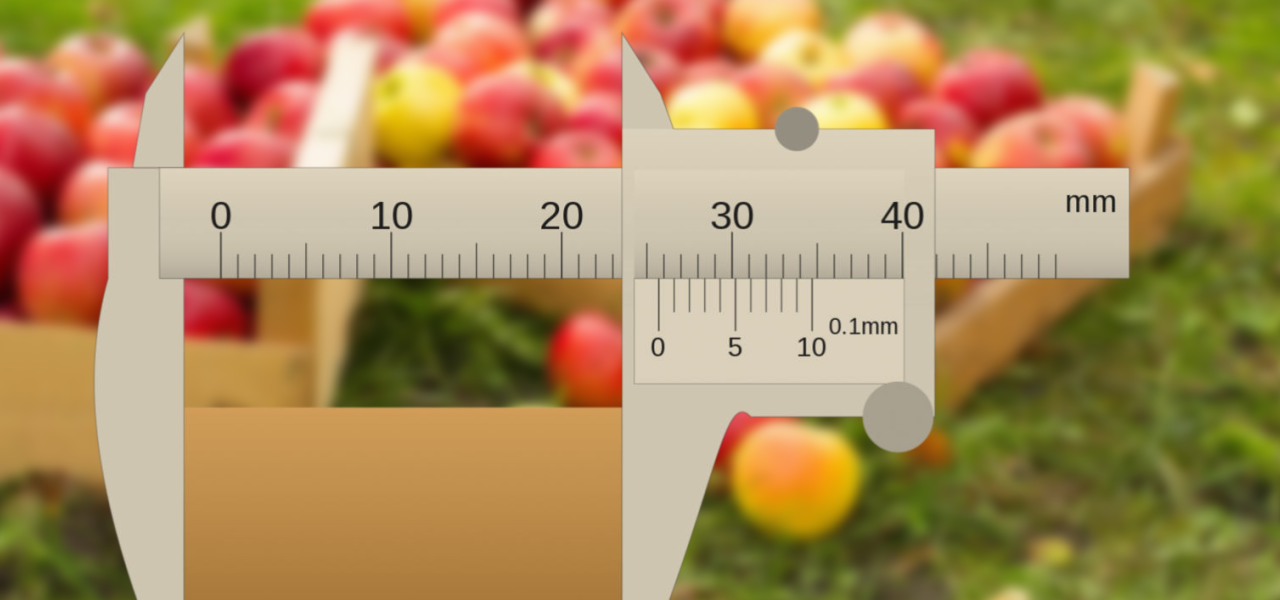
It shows 25.7,mm
